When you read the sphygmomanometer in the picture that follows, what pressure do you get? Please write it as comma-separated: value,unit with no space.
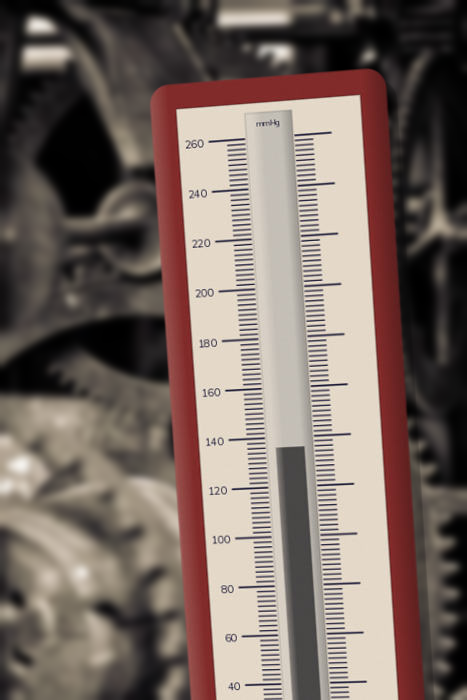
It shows 136,mmHg
